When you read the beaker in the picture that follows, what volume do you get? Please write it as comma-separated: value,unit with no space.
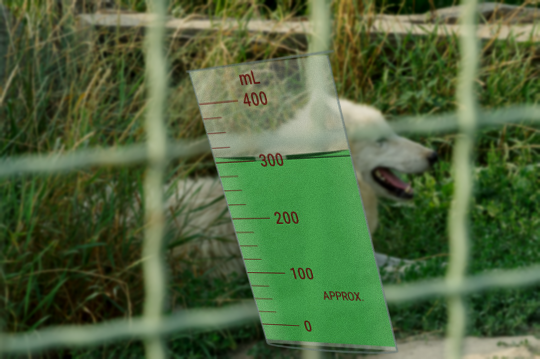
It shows 300,mL
